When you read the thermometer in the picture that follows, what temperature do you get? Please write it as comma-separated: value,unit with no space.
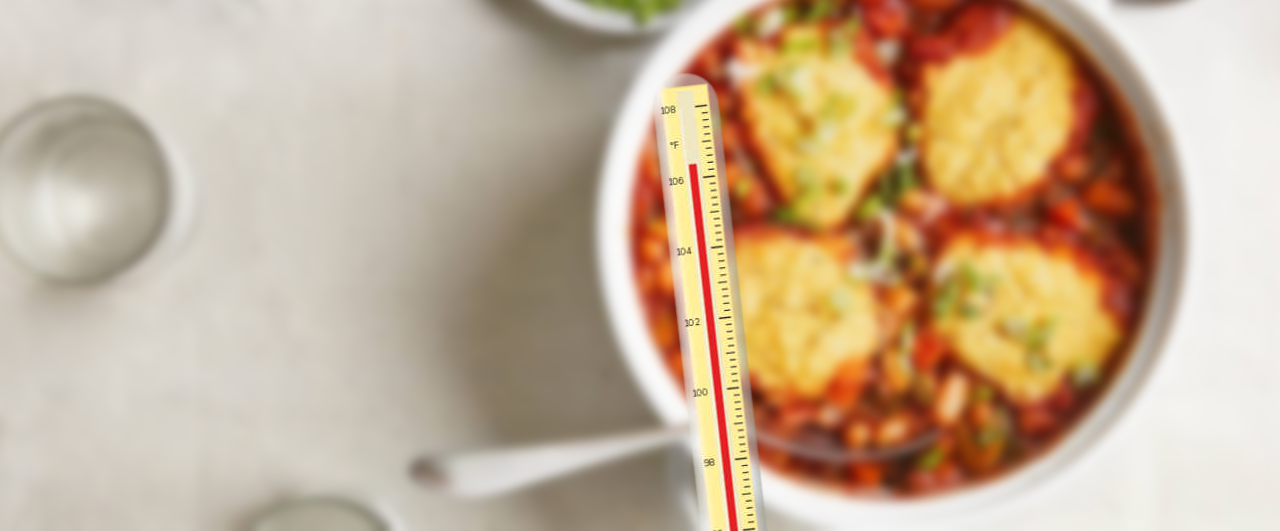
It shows 106.4,°F
